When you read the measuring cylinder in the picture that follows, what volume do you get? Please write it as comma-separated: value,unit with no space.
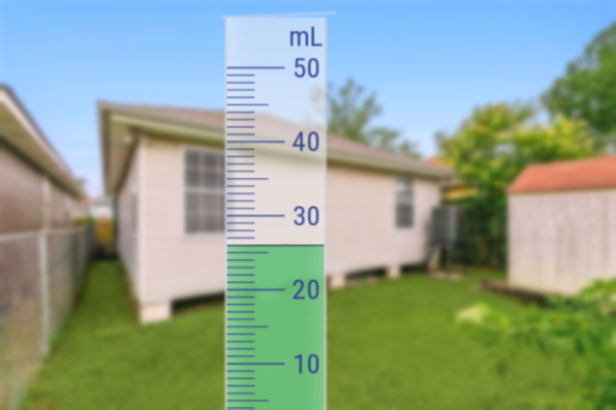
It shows 26,mL
